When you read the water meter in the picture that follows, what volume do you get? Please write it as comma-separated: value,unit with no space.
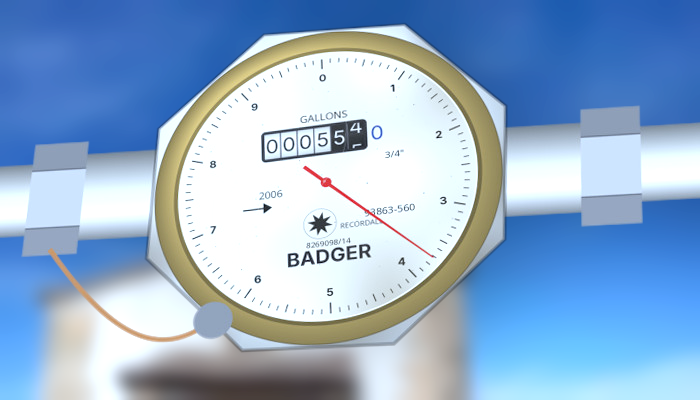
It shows 5543.7,gal
